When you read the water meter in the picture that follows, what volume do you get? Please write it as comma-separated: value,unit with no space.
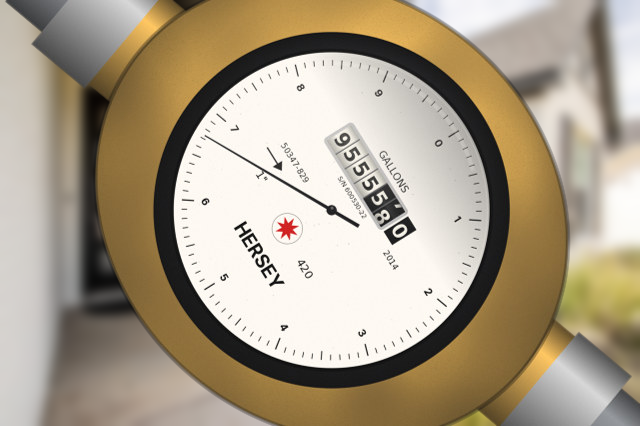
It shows 9555576.7,gal
